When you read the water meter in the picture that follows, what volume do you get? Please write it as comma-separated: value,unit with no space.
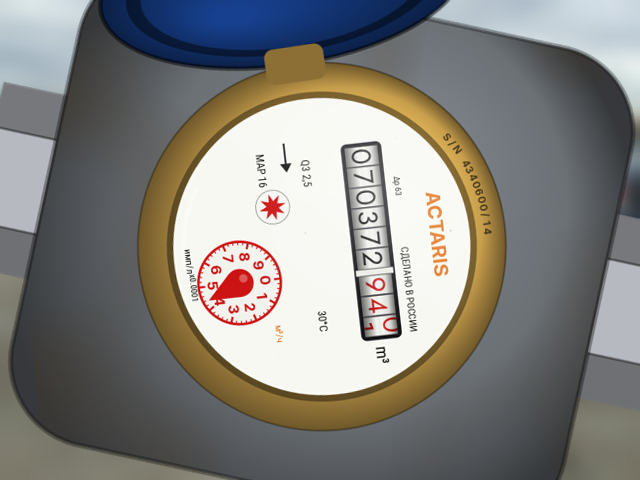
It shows 70372.9404,m³
